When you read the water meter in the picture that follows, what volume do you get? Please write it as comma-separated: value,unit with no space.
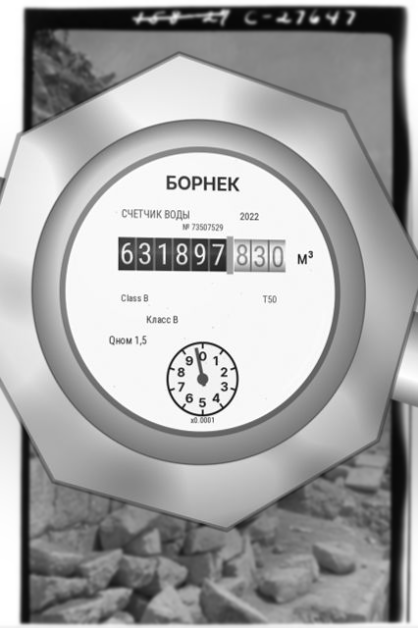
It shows 631897.8299,m³
